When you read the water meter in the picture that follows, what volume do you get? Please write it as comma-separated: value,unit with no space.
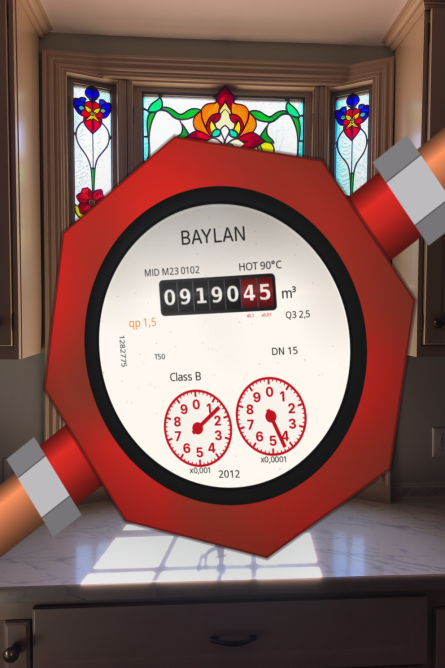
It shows 9190.4514,m³
